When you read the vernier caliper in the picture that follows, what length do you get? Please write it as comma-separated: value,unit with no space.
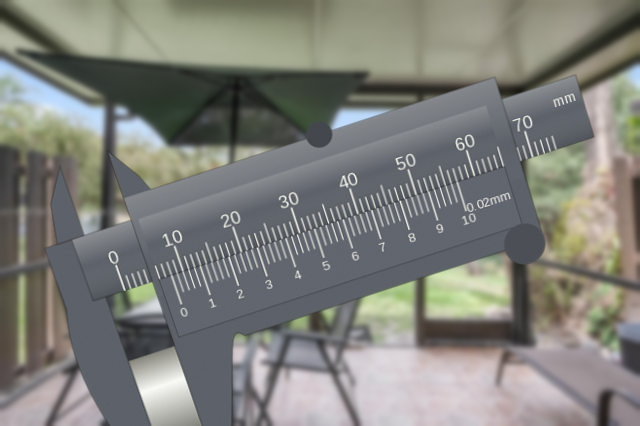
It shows 8.0,mm
